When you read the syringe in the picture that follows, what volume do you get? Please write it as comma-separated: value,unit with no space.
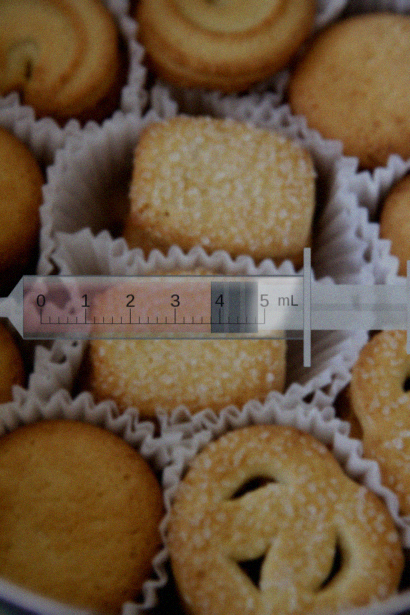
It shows 3.8,mL
